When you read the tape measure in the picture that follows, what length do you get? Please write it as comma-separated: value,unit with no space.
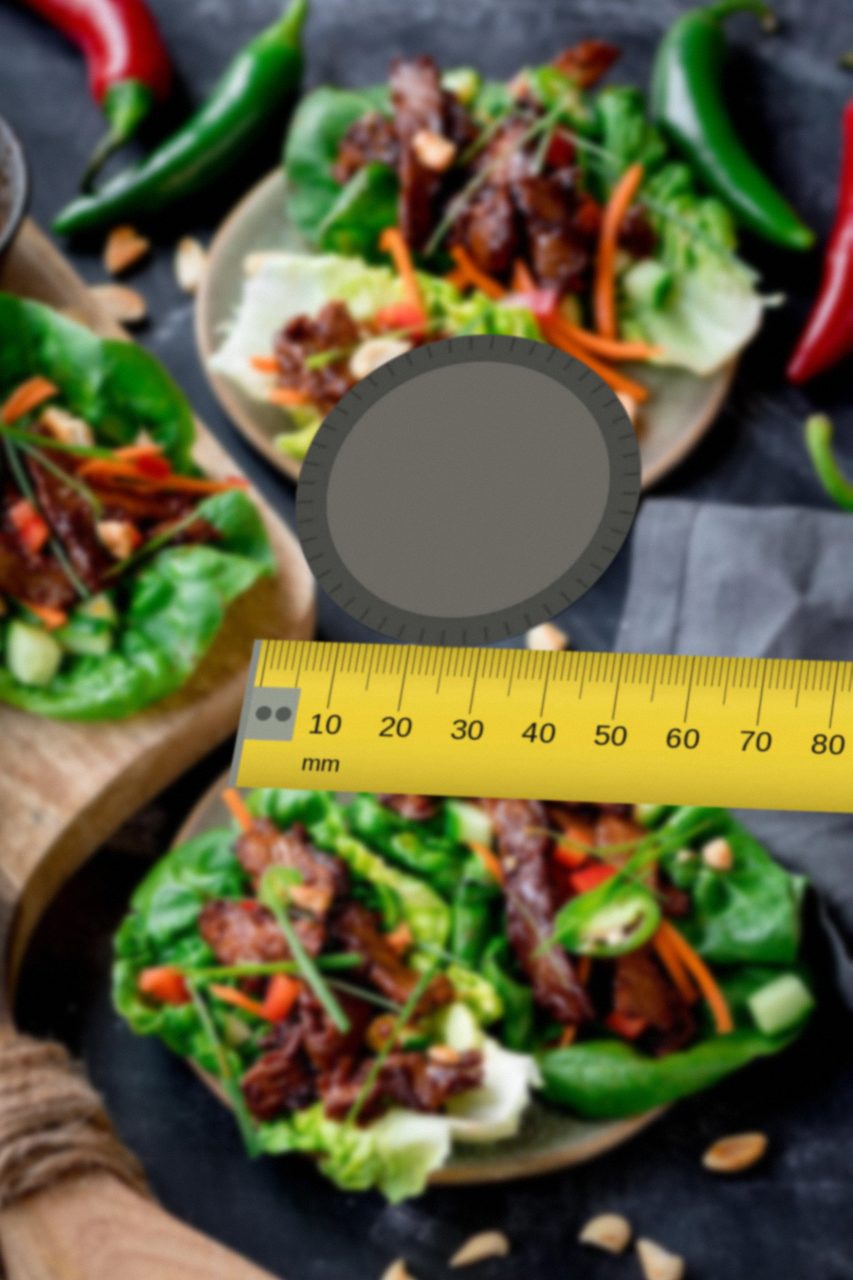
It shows 49,mm
